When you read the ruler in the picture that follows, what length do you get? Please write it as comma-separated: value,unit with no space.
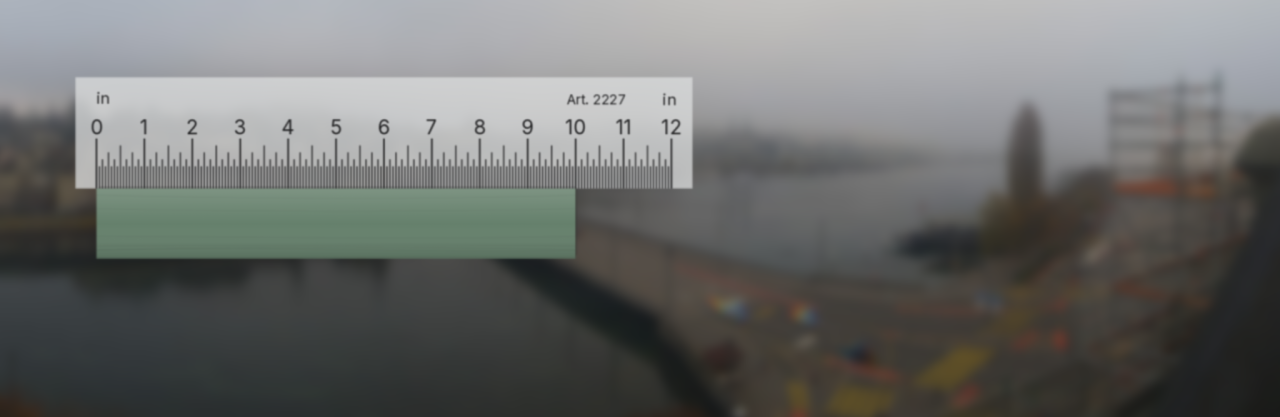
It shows 10,in
